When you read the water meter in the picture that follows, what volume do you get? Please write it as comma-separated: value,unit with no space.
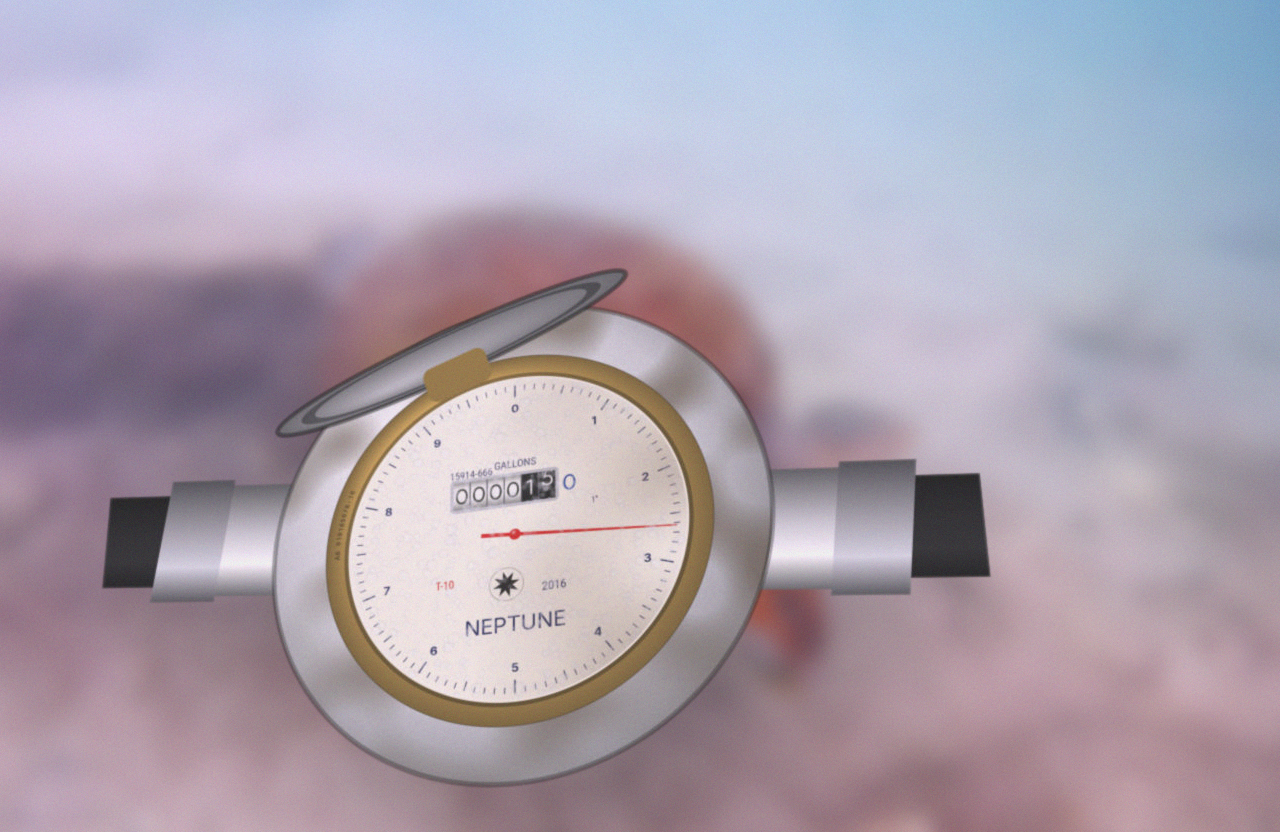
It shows 152.6,gal
